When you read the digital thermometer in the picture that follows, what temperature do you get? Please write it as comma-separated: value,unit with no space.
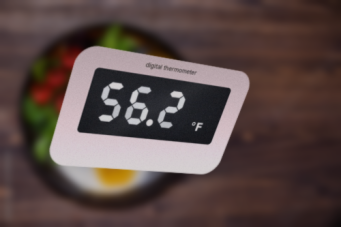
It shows 56.2,°F
